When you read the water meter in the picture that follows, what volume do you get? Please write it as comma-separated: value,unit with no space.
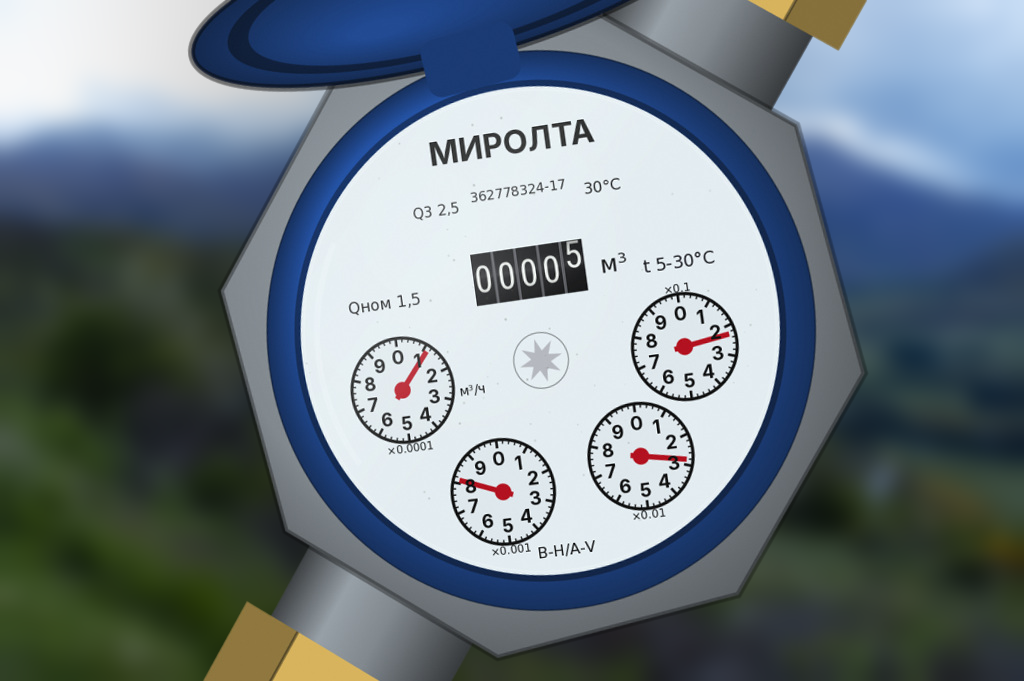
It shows 5.2281,m³
